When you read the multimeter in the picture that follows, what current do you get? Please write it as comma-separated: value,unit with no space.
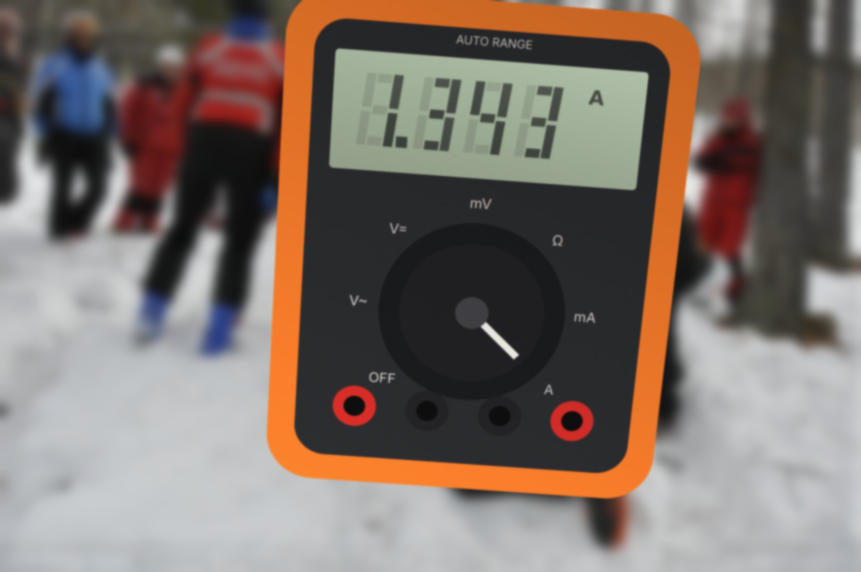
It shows 1.343,A
